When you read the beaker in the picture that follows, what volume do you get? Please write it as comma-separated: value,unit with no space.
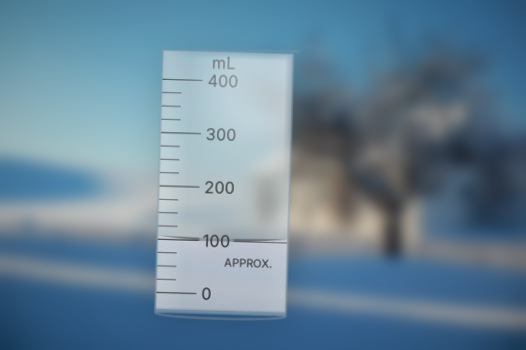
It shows 100,mL
